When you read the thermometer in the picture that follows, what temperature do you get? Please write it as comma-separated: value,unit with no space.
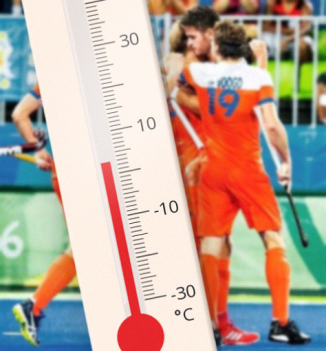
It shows 3,°C
